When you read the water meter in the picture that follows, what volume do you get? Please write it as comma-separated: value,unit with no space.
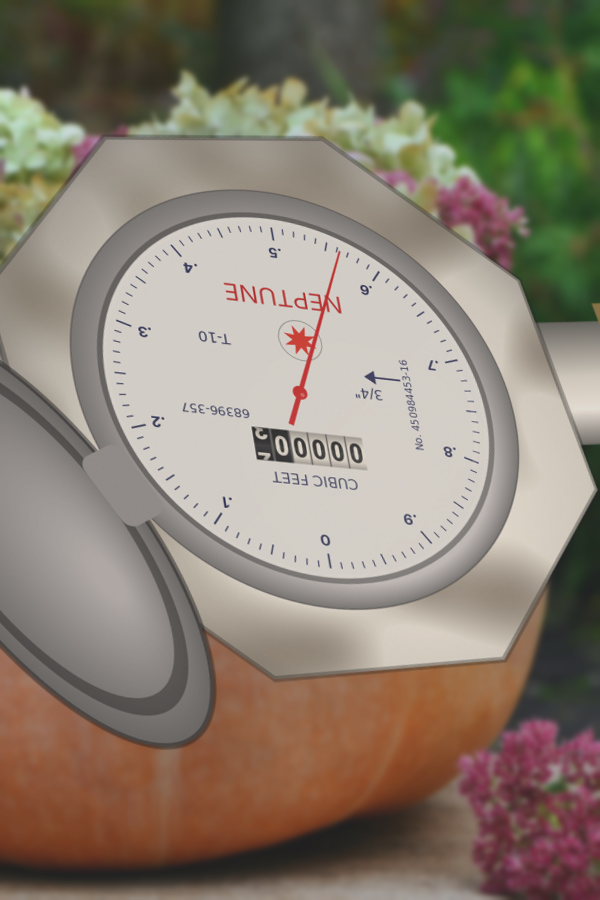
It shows 2.56,ft³
